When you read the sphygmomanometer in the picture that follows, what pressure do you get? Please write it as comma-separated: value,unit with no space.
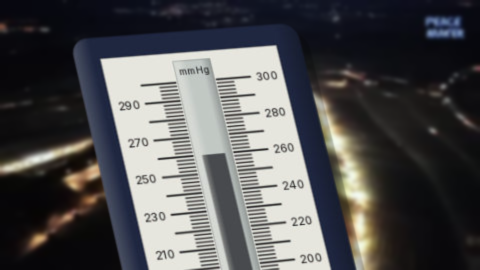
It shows 260,mmHg
